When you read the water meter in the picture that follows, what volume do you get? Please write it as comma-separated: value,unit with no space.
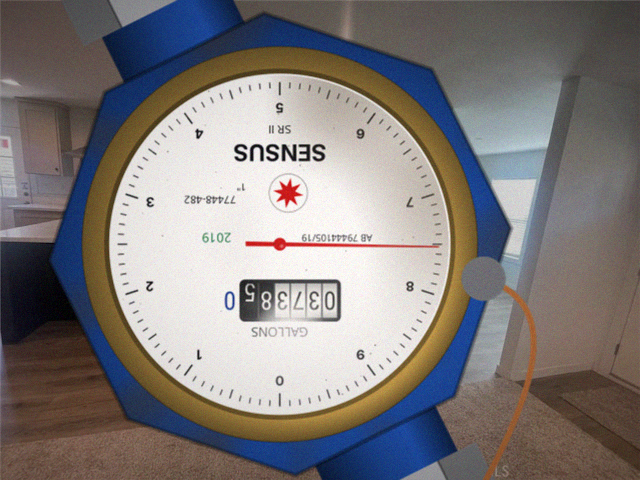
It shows 373847.5,gal
